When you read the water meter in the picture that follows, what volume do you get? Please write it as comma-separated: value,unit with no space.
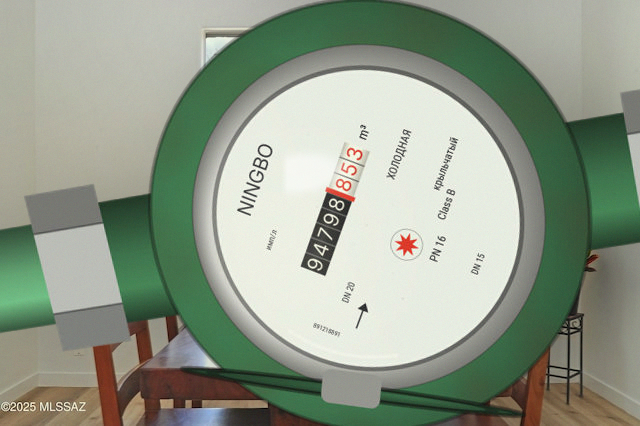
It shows 94798.853,m³
